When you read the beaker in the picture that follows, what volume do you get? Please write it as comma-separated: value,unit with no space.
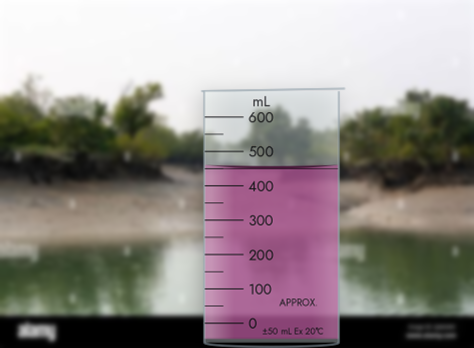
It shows 450,mL
